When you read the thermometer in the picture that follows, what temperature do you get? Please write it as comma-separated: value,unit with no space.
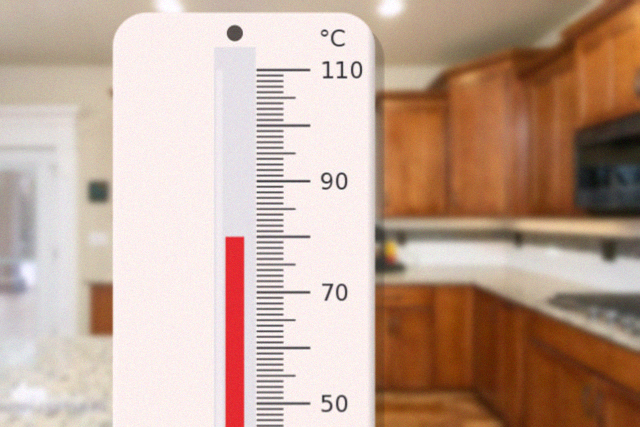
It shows 80,°C
